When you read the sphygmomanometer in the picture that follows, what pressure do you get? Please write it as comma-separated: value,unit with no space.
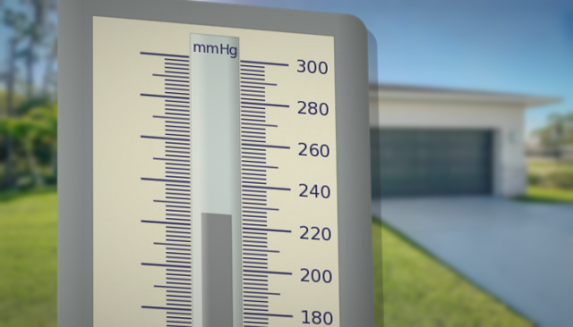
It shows 226,mmHg
